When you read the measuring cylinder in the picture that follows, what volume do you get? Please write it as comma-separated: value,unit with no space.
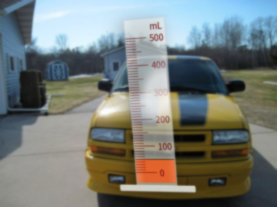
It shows 50,mL
